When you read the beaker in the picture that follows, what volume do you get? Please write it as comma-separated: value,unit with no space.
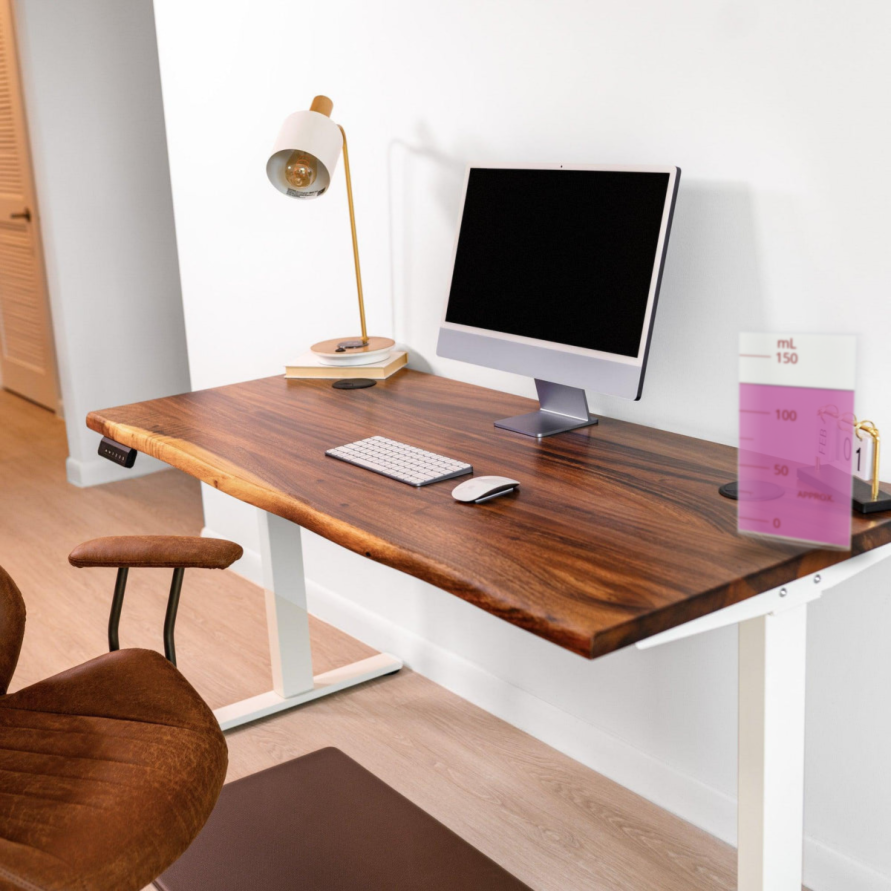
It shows 125,mL
